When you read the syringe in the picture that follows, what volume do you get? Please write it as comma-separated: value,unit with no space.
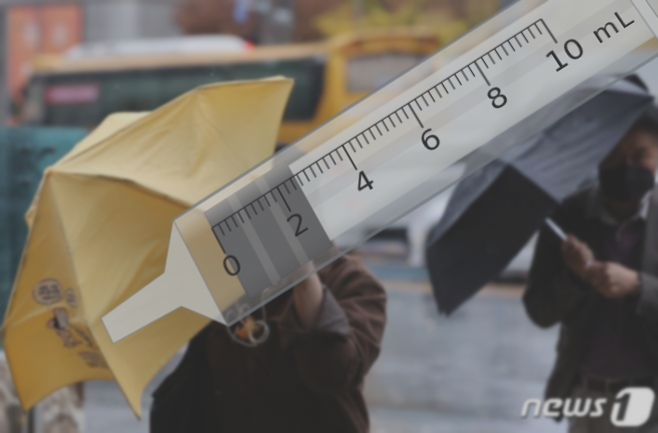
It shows 0,mL
